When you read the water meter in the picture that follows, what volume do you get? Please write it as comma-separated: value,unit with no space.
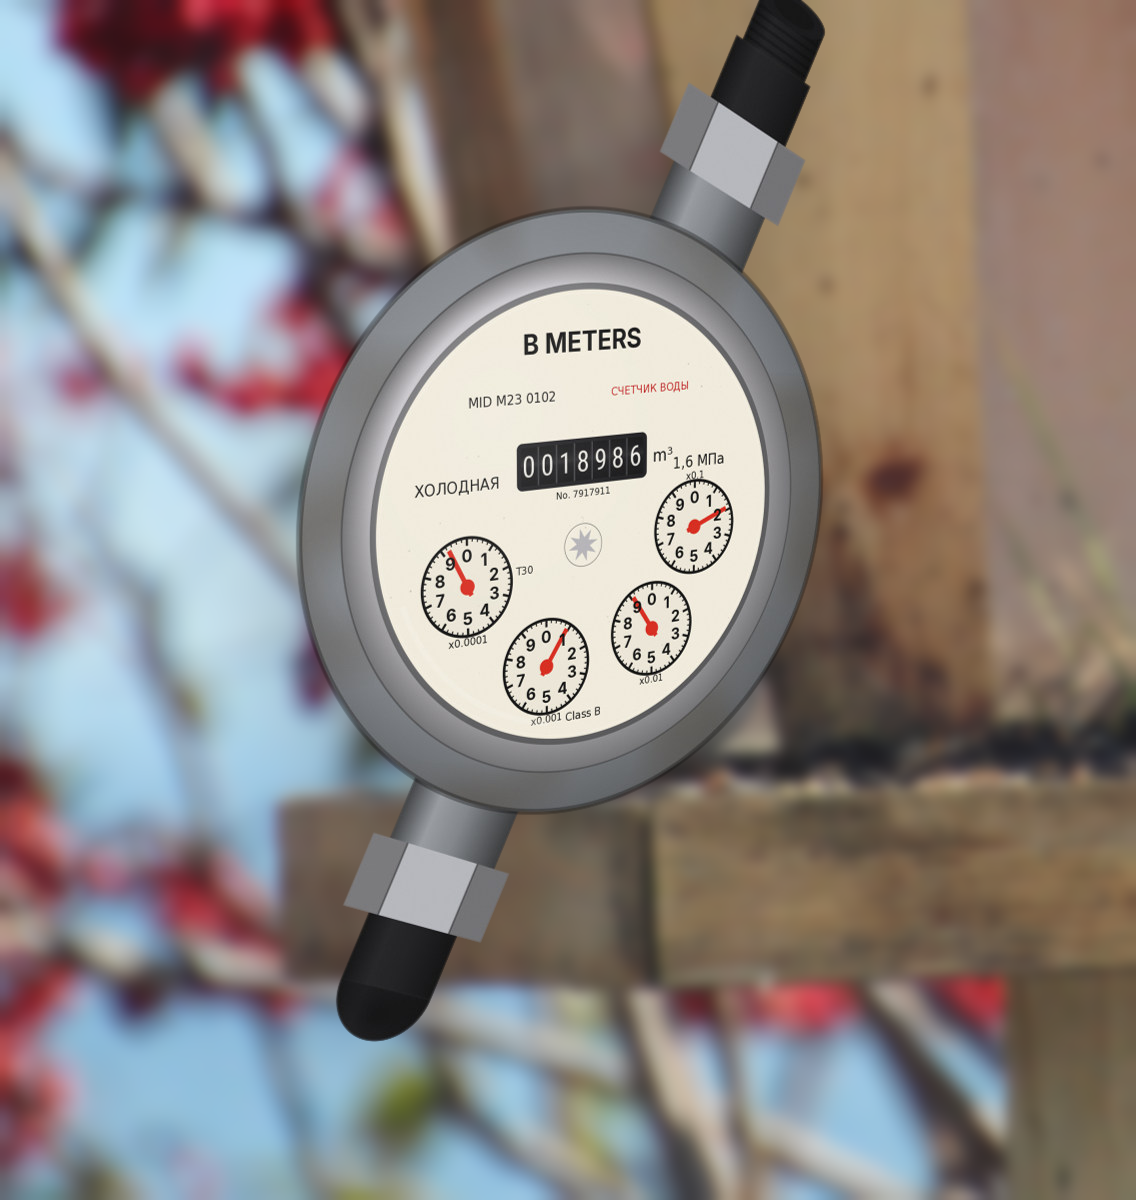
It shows 18986.1909,m³
